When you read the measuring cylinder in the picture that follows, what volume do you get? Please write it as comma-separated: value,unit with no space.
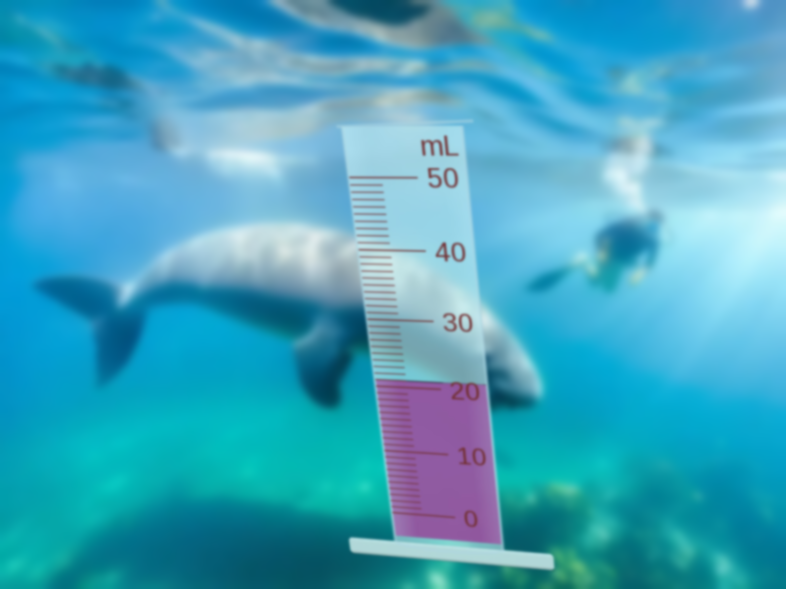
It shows 21,mL
